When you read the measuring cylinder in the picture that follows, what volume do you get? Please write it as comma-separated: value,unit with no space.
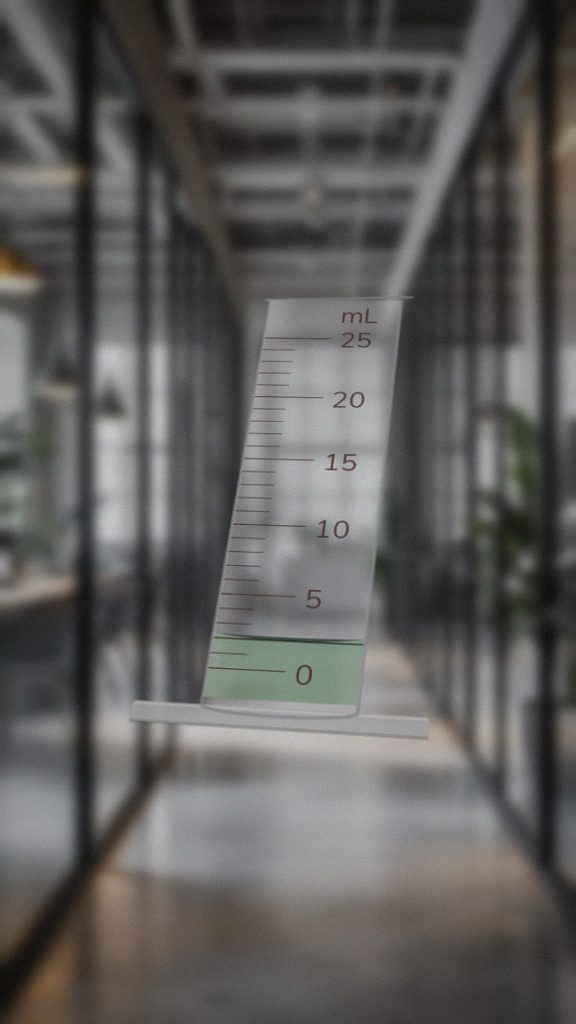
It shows 2,mL
